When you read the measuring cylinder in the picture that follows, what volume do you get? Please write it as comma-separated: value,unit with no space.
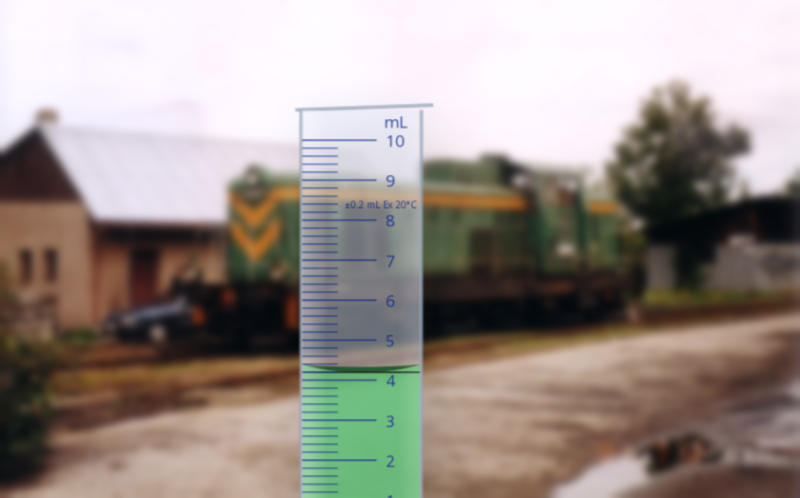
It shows 4.2,mL
